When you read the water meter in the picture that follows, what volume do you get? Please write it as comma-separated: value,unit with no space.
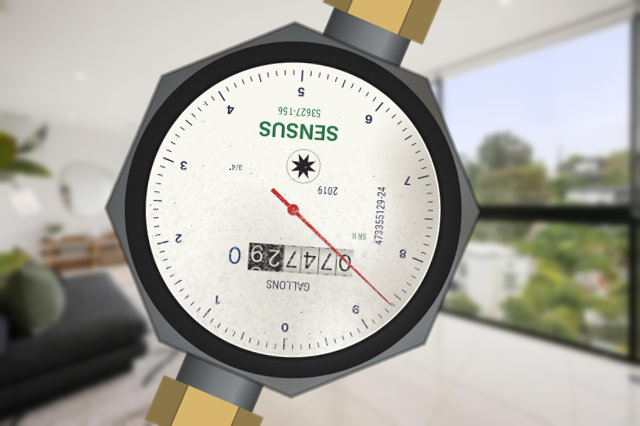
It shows 747288.6,gal
